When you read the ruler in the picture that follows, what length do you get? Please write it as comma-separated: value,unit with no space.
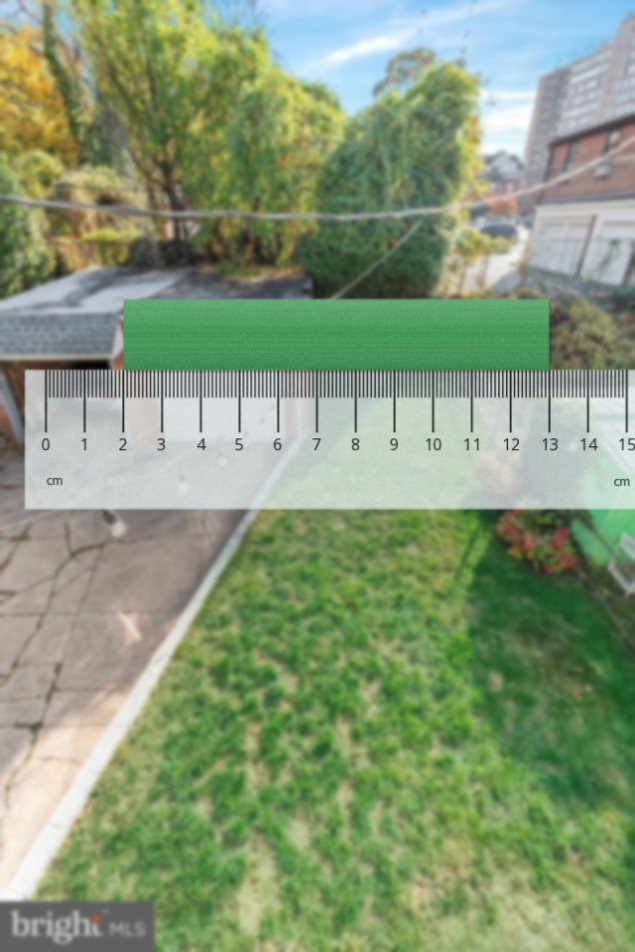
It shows 11,cm
